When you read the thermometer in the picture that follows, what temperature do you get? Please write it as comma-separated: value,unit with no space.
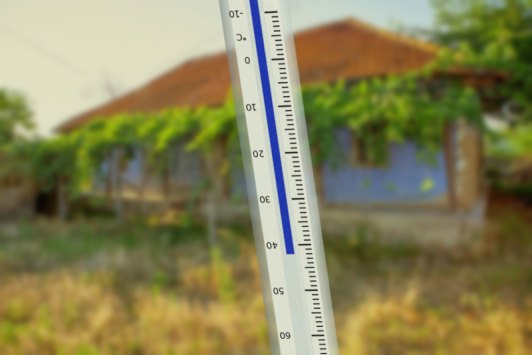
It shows 42,°C
